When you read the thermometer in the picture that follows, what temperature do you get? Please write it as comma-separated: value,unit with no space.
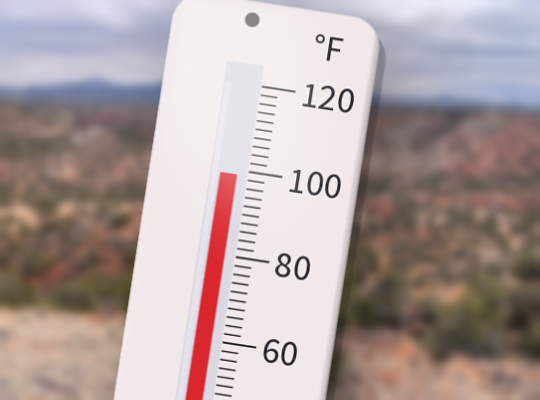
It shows 99,°F
